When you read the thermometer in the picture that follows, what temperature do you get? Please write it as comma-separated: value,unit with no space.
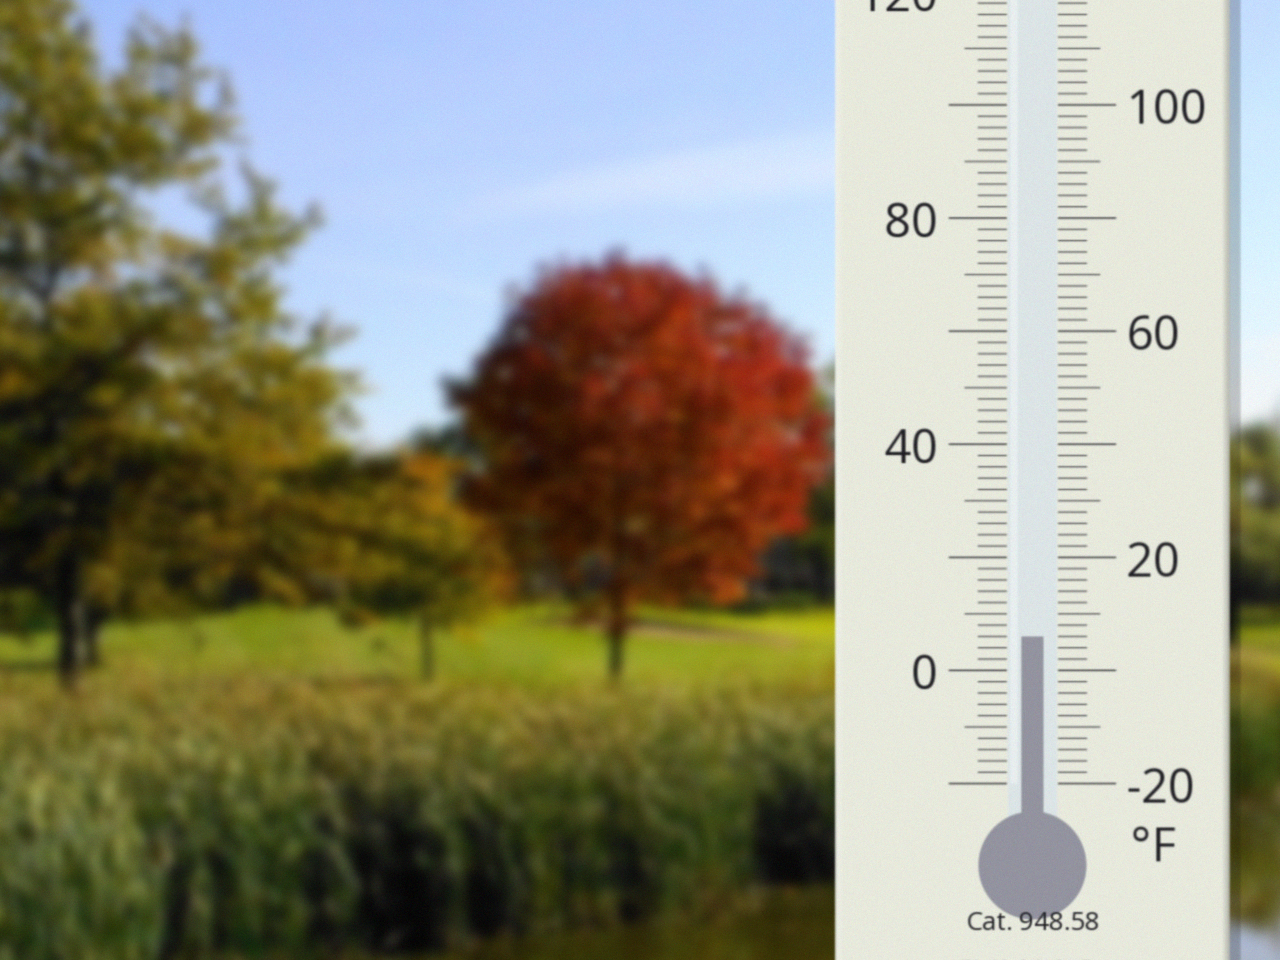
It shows 6,°F
